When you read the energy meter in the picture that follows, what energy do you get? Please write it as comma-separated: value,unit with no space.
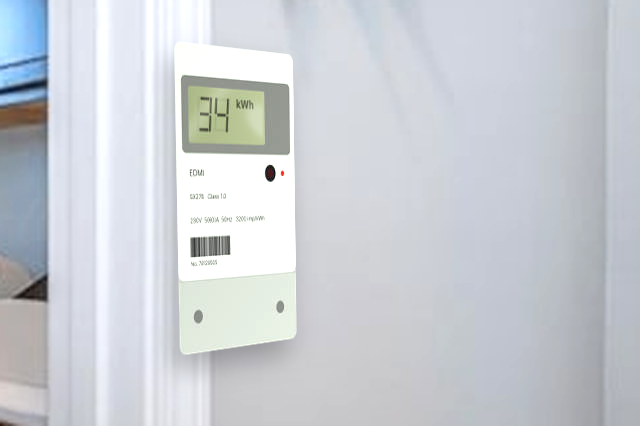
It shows 34,kWh
